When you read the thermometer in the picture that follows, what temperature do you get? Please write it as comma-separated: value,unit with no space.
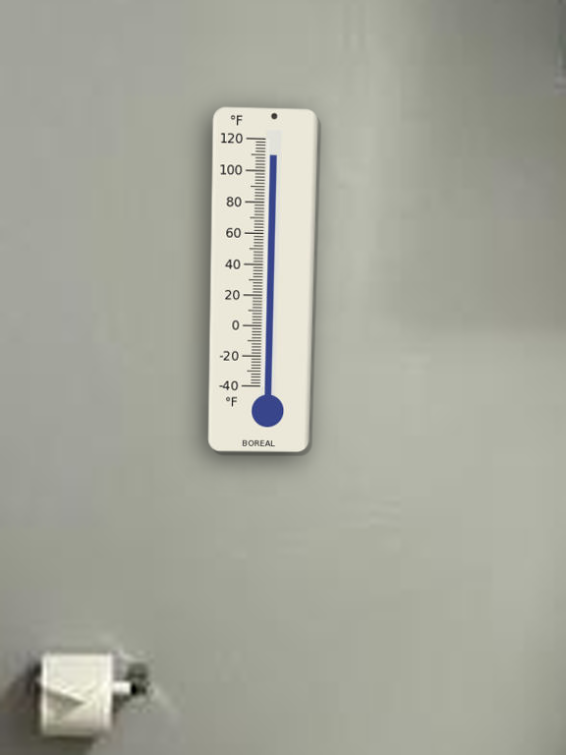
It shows 110,°F
